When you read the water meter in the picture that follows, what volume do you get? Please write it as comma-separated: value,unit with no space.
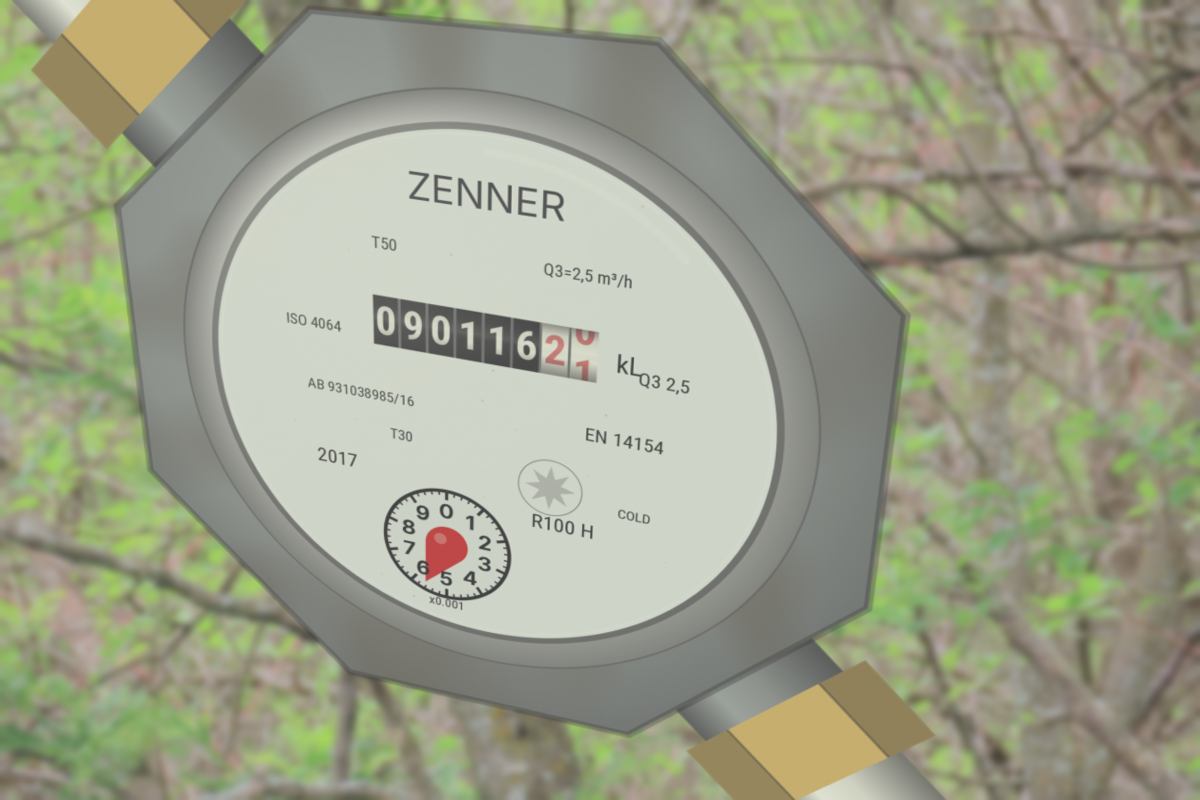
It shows 90116.205,kL
